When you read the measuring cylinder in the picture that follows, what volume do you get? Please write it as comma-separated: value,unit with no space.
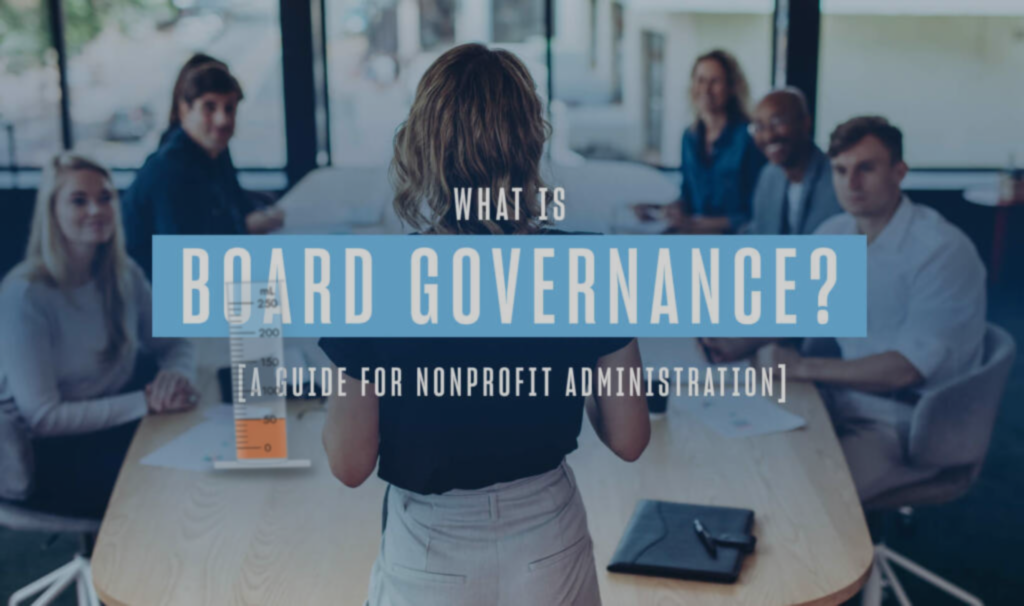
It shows 50,mL
